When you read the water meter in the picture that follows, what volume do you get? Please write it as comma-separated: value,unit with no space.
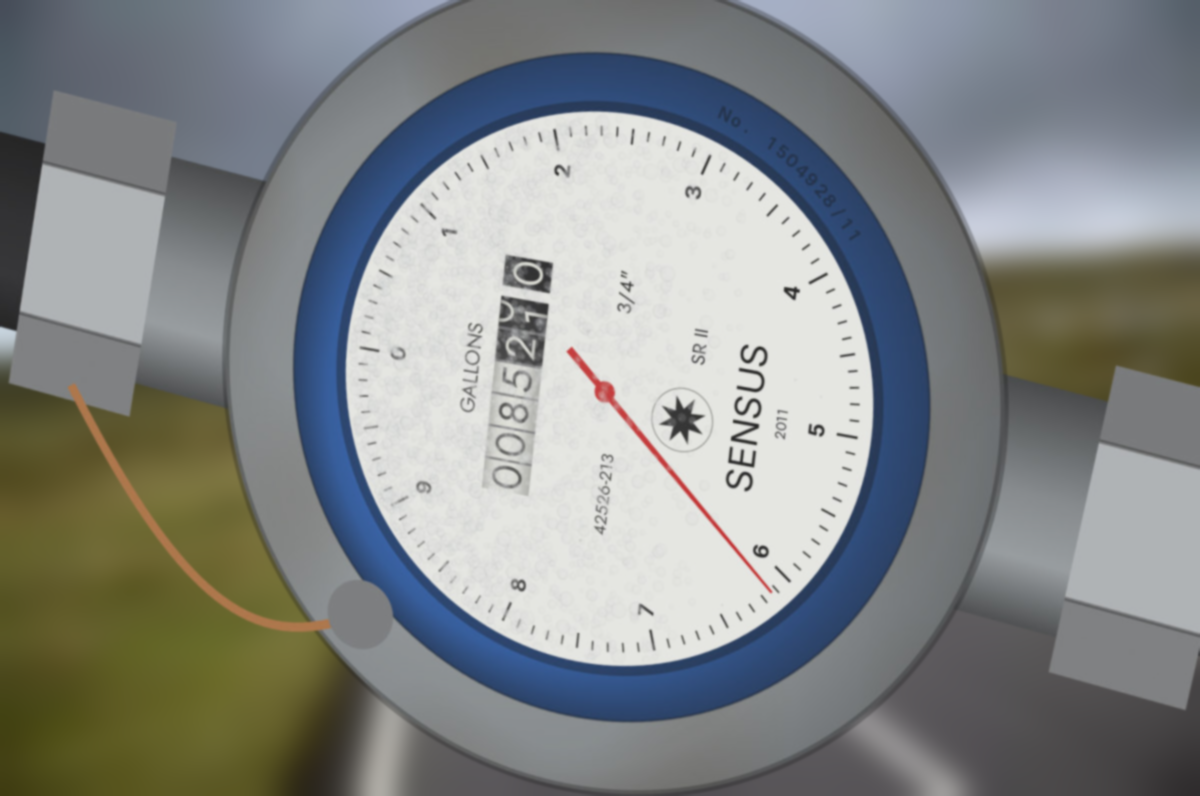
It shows 85206.1,gal
